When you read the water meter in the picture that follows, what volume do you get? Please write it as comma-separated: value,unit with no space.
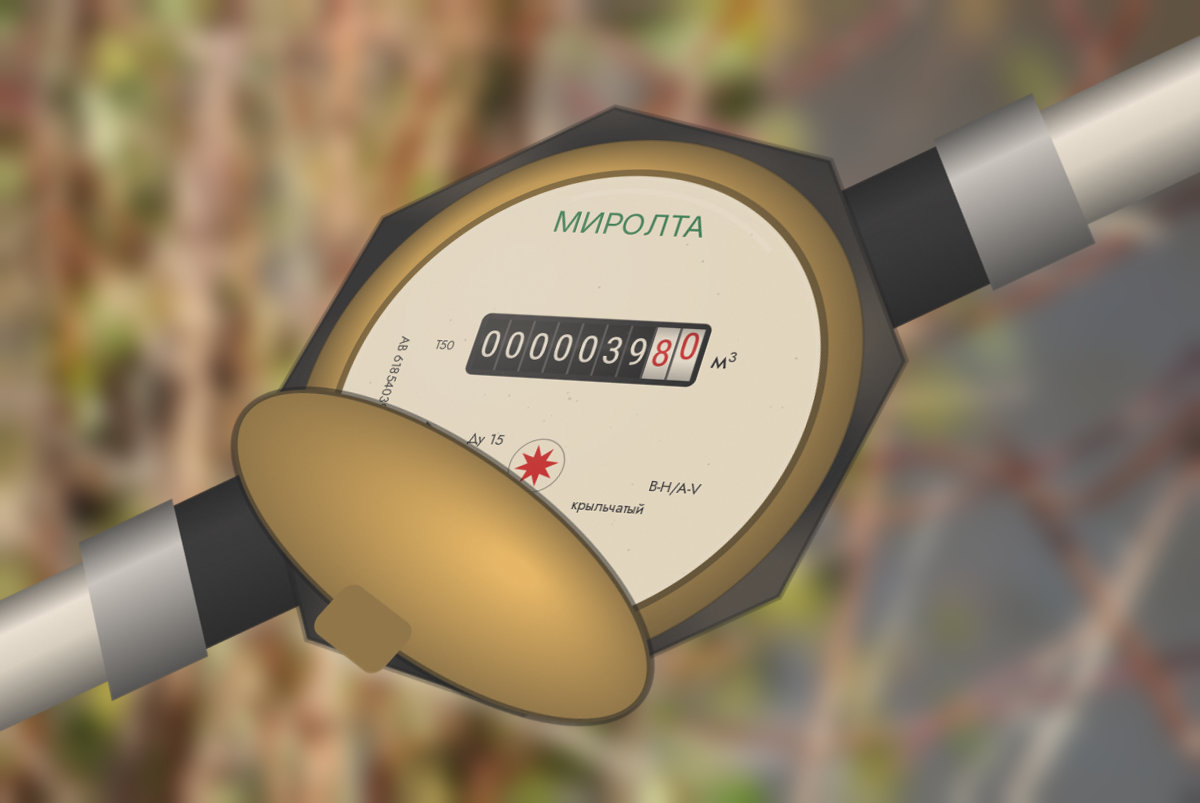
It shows 39.80,m³
